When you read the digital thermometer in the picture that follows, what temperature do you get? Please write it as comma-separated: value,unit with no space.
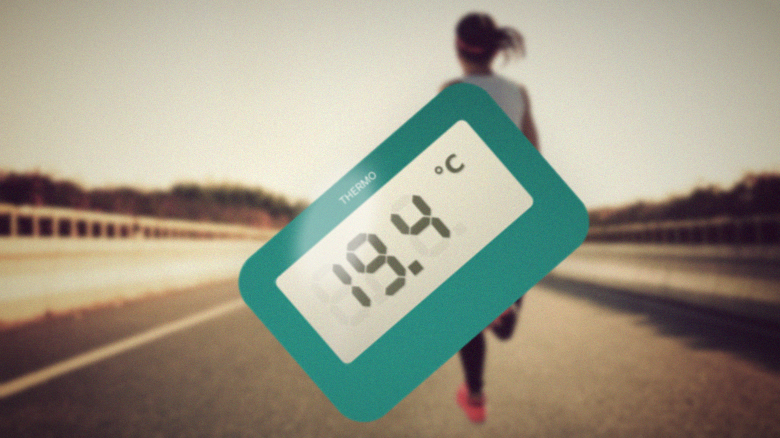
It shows 19.4,°C
